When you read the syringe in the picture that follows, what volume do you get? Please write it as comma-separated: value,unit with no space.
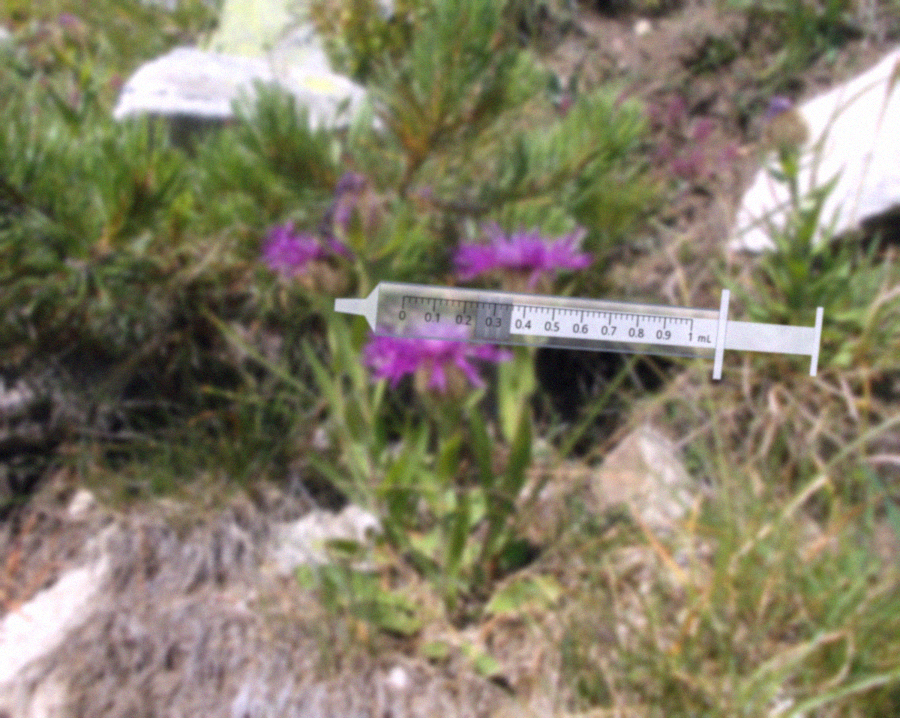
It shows 0.24,mL
